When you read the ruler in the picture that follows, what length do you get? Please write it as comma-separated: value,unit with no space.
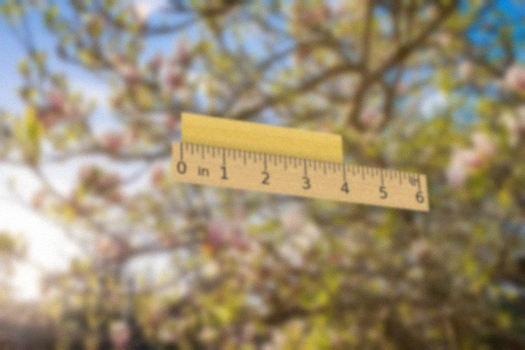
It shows 4,in
